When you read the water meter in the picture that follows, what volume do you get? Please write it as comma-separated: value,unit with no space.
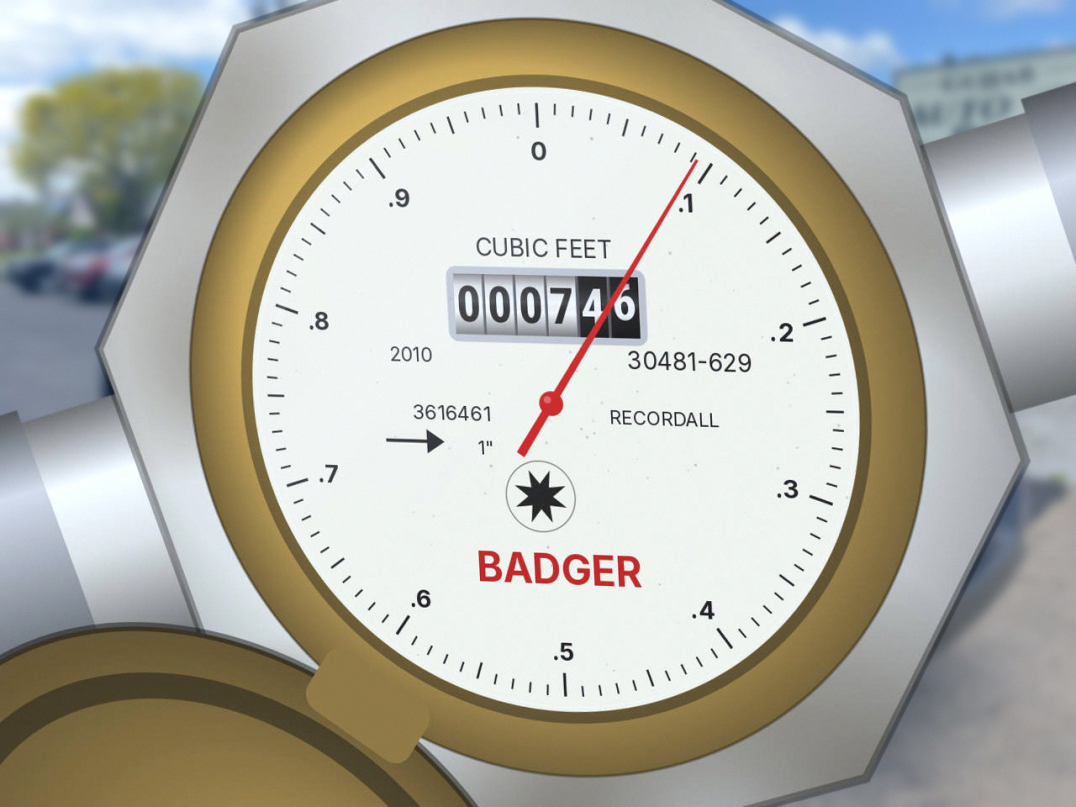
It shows 746.09,ft³
